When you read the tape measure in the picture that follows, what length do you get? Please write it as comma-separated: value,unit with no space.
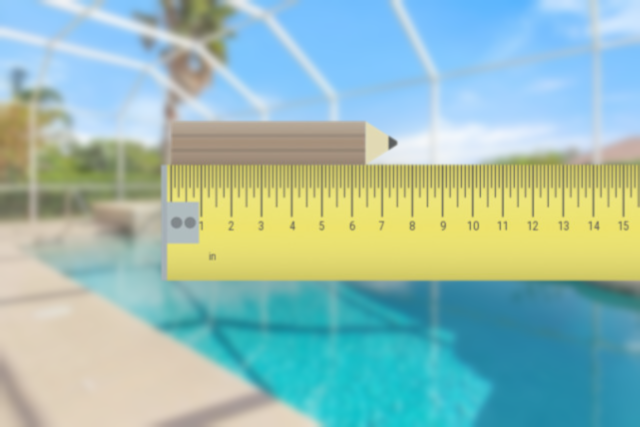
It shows 7.5,in
